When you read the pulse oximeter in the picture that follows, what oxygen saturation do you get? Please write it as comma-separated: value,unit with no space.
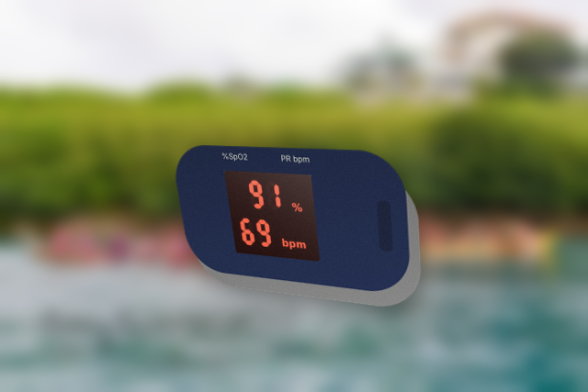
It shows 91,%
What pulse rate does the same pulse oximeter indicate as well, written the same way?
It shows 69,bpm
